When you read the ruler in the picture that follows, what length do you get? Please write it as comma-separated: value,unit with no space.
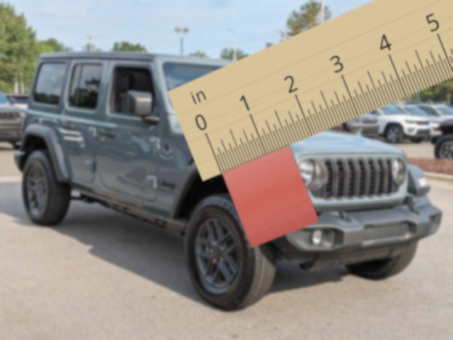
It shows 1.5,in
